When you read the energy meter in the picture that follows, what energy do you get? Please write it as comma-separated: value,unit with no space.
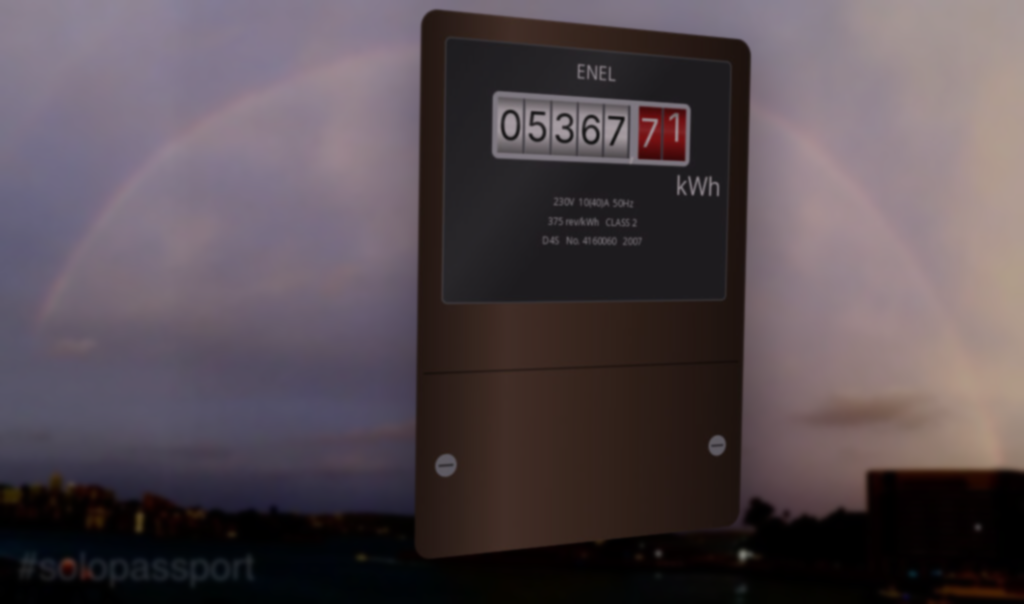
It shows 5367.71,kWh
